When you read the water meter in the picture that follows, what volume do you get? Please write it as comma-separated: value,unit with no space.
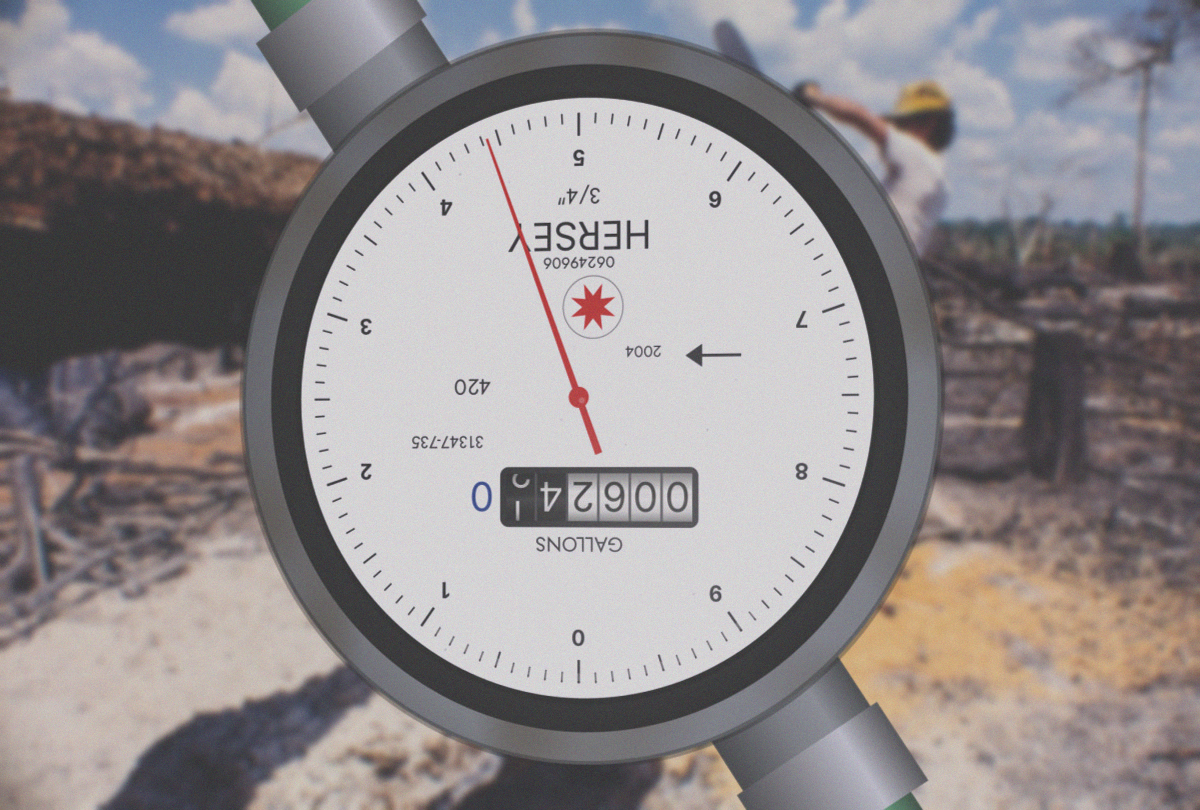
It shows 62414.4,gal
